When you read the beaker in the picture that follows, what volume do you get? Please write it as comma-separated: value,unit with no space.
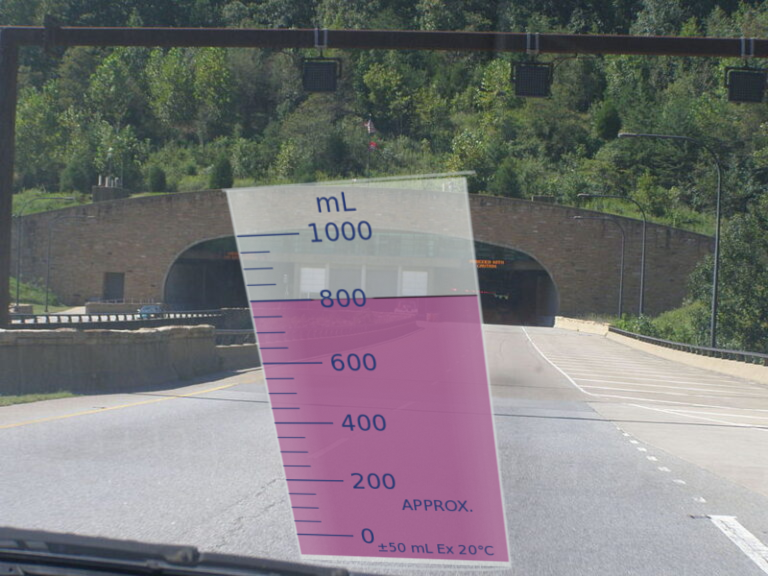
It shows 800,mL
